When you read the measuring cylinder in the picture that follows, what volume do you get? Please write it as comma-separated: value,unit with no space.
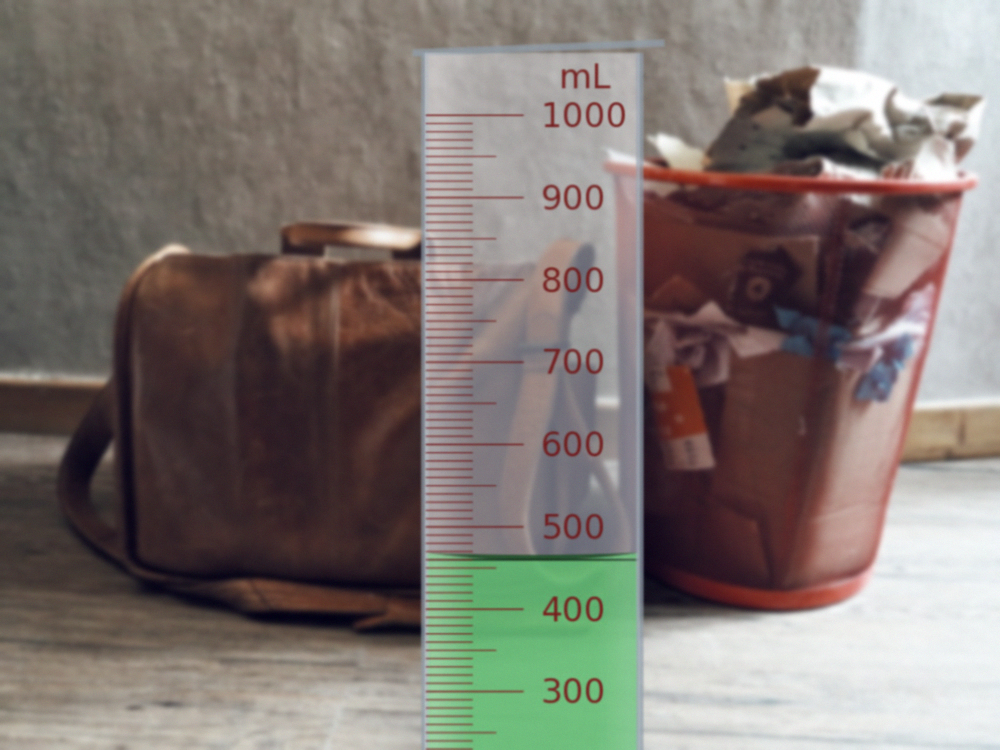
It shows 460,mL
